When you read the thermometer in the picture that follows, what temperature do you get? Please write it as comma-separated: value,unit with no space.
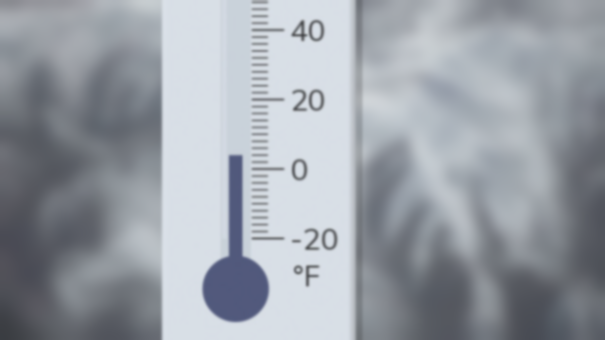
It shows 4,°F
